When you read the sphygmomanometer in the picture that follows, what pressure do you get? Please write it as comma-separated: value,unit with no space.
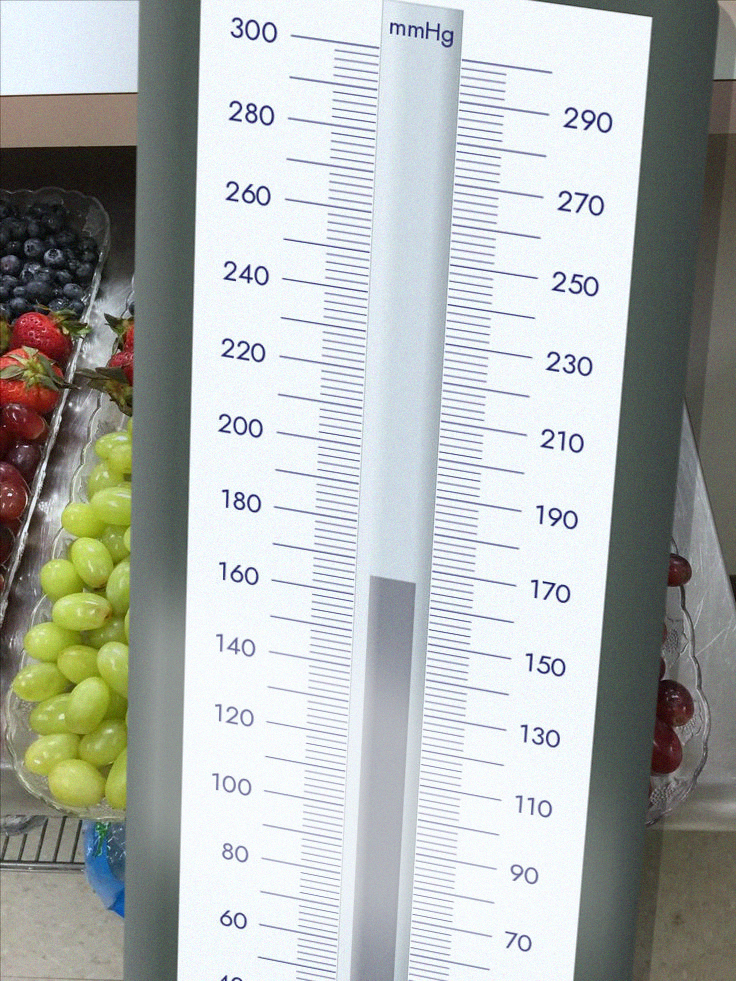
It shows 166,mmHg
